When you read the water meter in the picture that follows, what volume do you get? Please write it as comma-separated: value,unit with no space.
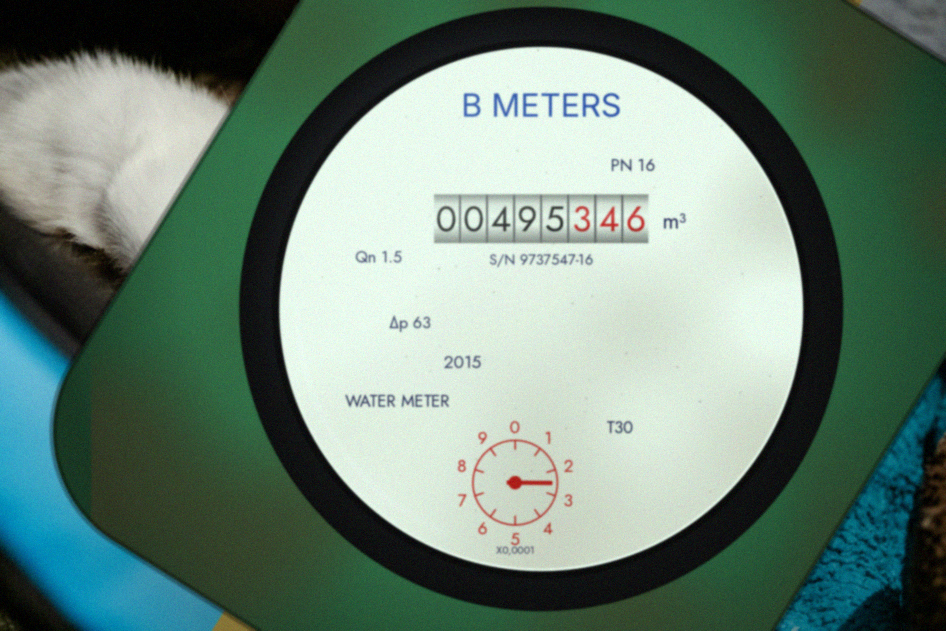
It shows 495.3462,m³
